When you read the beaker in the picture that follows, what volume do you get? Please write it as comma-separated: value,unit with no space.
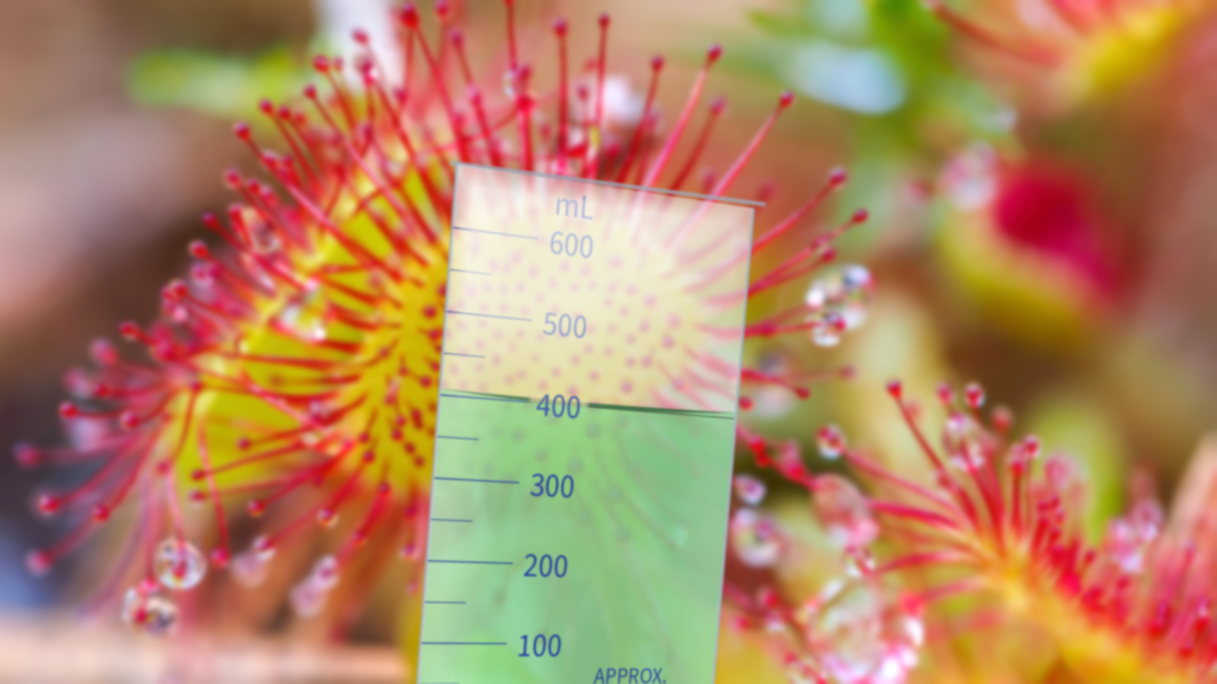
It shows 400,mL
